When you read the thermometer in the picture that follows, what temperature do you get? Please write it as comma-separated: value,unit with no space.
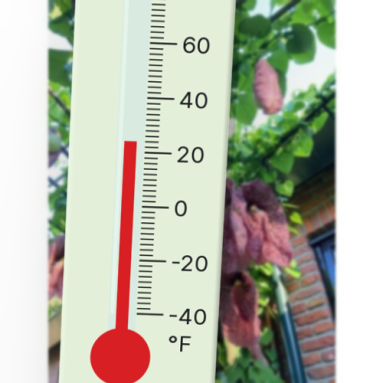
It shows 24,°F
